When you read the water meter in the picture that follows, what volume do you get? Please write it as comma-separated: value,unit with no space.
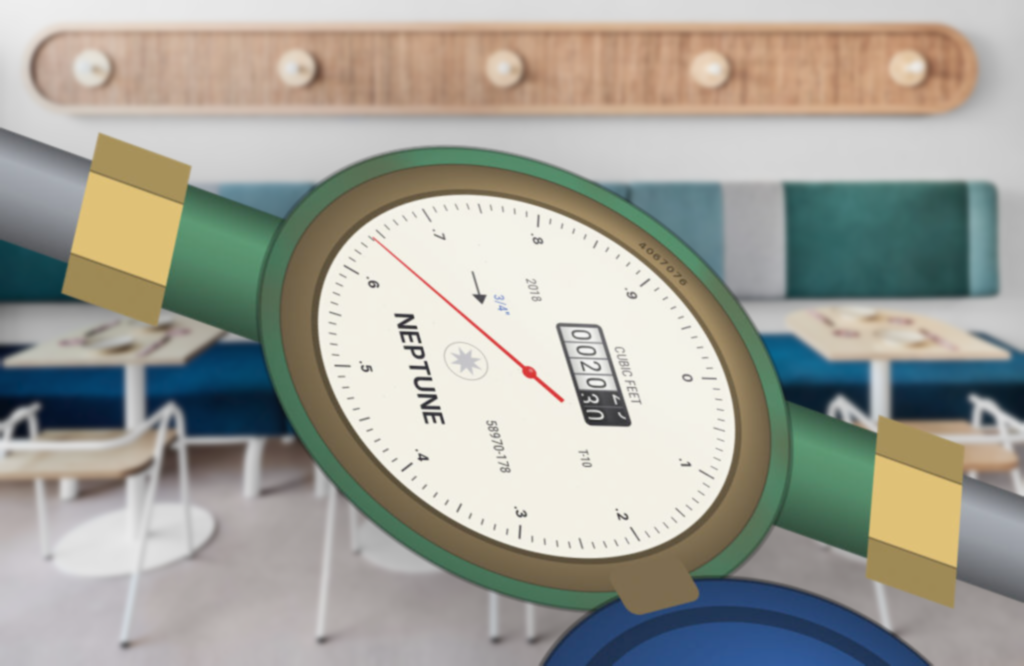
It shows 2029.64,ft³
